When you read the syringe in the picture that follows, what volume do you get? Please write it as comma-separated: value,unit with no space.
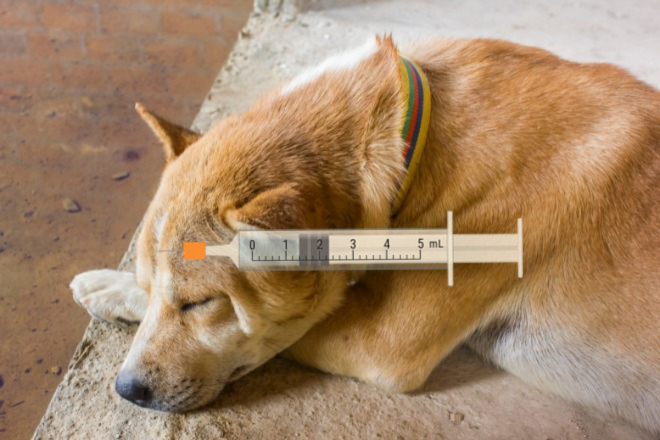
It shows 1.4,mL
